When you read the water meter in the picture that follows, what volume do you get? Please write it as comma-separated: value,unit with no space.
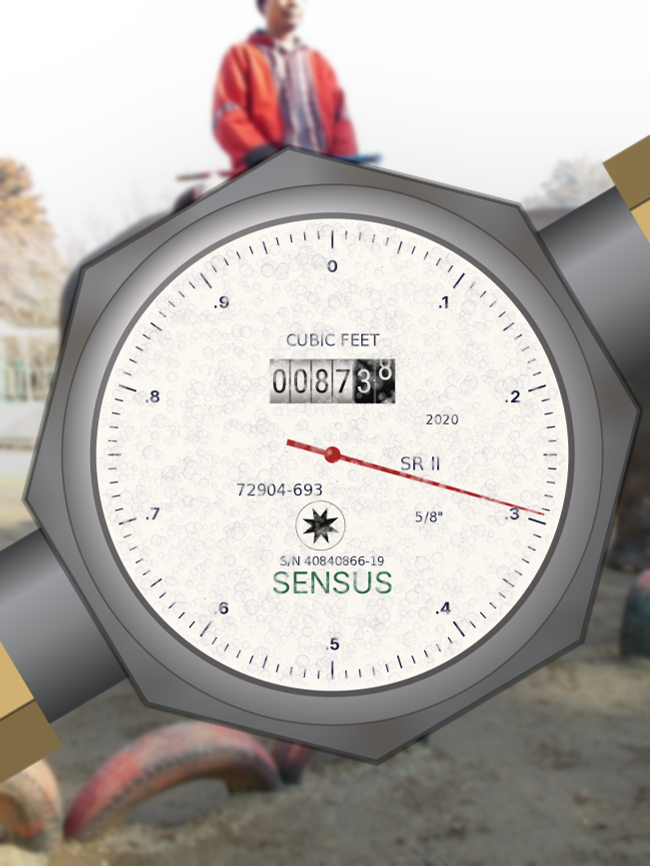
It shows 8738.29,ft³
